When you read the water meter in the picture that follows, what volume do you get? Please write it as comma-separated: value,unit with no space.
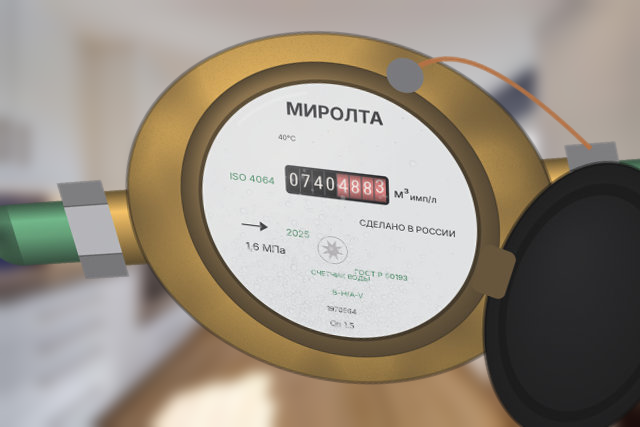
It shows 740.4883,m³
